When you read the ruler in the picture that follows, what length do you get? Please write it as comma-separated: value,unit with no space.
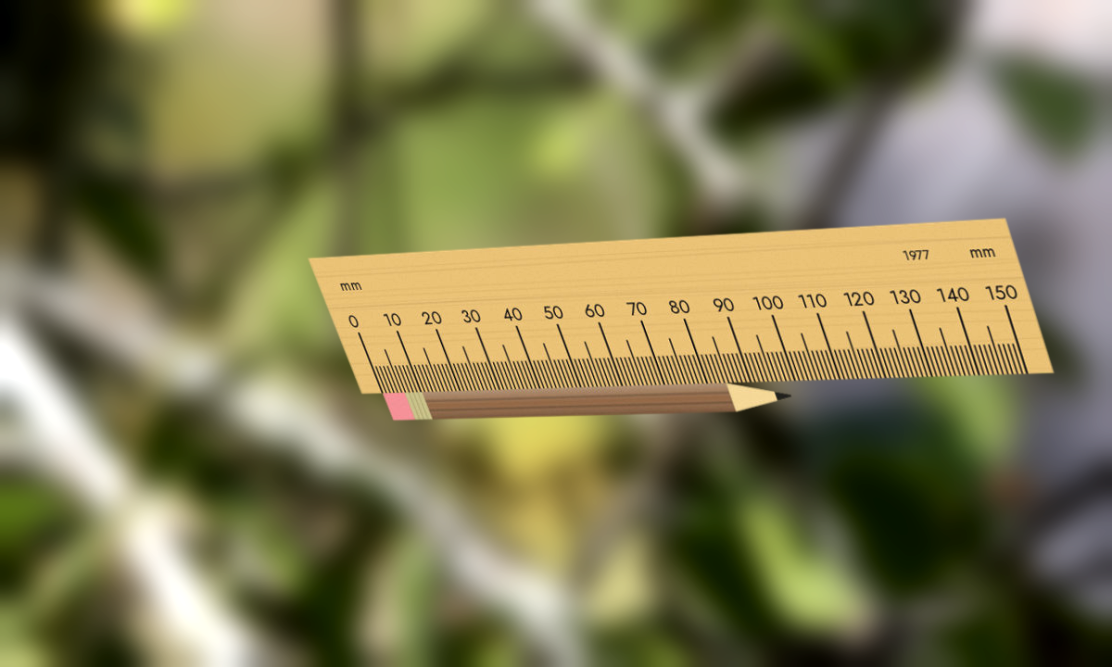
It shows 98,mm
